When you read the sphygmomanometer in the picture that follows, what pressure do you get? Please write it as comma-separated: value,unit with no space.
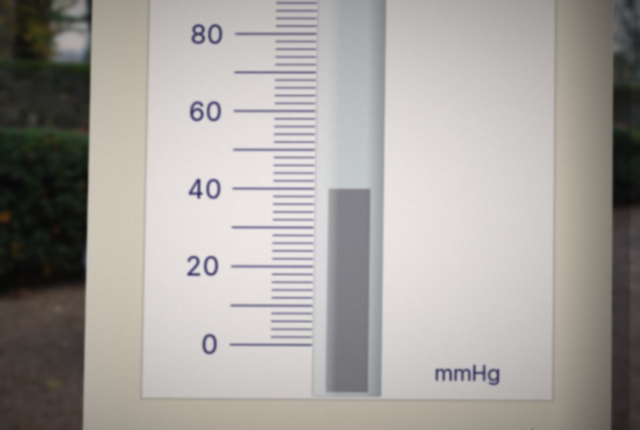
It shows 40,mmHg
